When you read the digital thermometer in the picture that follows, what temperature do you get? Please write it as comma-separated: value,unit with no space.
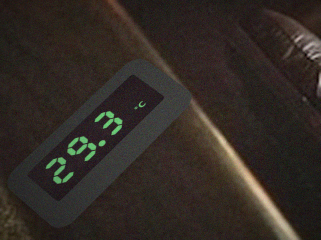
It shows 29.3,°C
